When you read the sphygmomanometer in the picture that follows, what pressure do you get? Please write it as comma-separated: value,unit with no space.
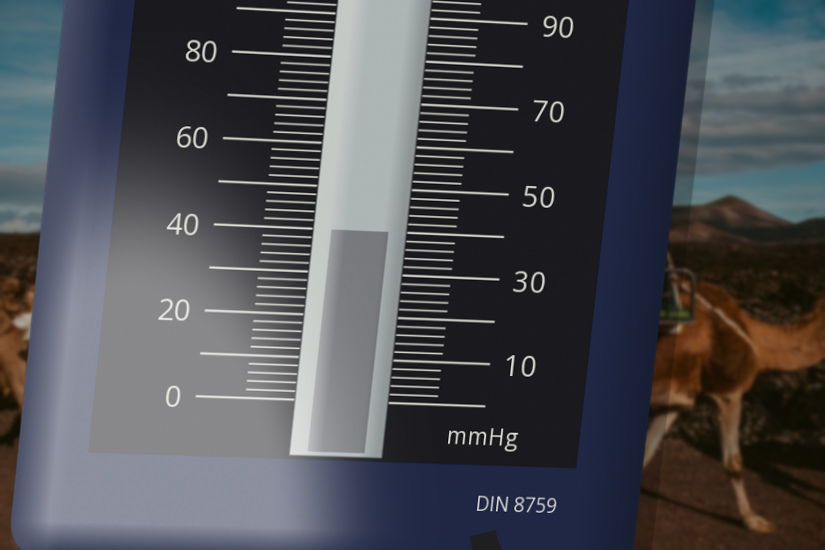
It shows 40,mmHg
